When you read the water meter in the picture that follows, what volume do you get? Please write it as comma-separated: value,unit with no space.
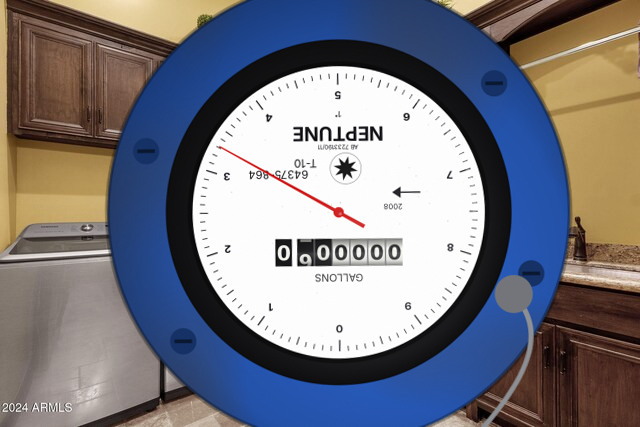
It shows 63.3,gal
